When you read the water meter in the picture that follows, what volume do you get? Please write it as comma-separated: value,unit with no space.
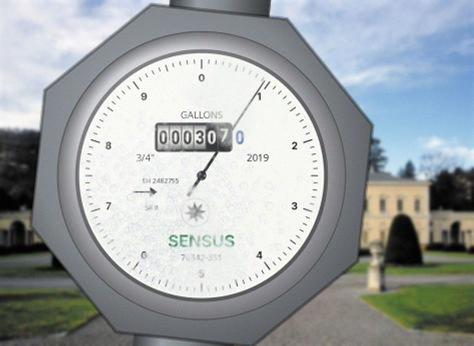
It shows 3070.9,gal
